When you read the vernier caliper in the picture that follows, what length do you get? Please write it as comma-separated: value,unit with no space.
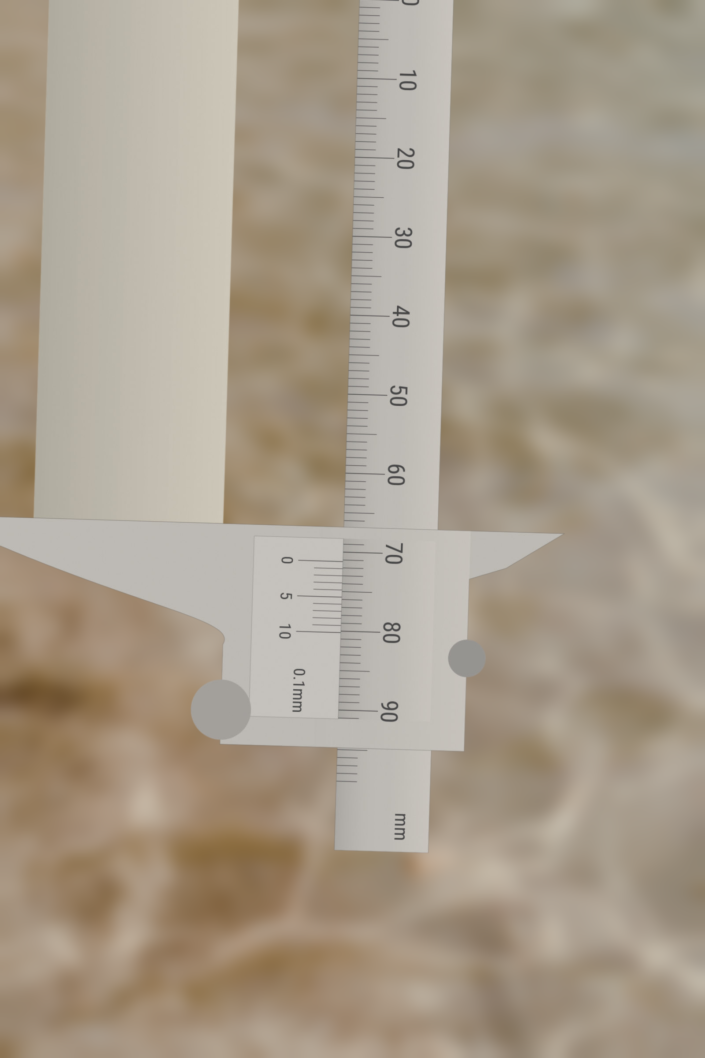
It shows 71.2,mm
